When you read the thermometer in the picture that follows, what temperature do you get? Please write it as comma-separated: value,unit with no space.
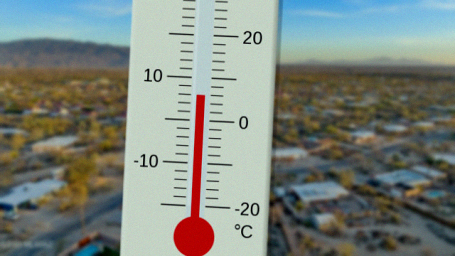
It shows 6,°C
